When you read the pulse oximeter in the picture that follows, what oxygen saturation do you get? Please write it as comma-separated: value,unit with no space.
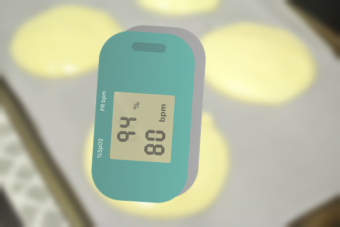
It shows 94,%
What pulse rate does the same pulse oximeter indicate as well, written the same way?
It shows 80,bpm
